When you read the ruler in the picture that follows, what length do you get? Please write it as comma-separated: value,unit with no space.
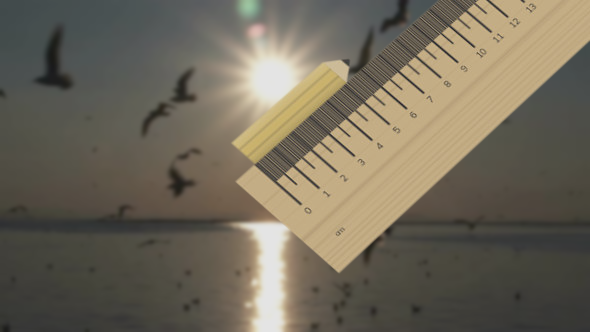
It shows 6,cm
